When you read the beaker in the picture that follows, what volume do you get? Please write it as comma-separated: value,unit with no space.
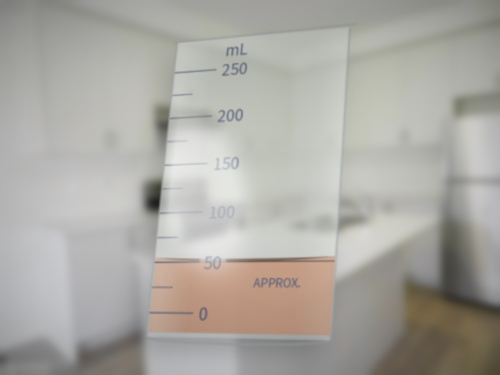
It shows 50,mL
